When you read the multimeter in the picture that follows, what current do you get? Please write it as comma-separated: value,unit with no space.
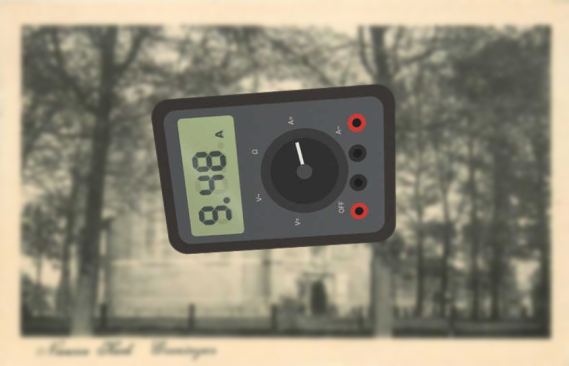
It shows 9.48,A
